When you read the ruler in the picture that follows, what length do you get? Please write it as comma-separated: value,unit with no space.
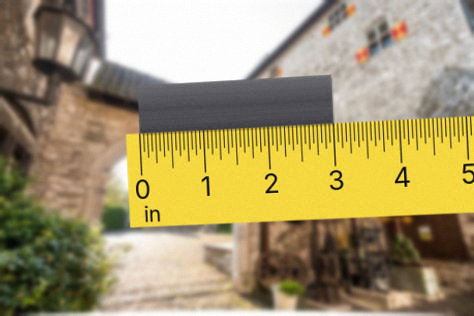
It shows 3,in
